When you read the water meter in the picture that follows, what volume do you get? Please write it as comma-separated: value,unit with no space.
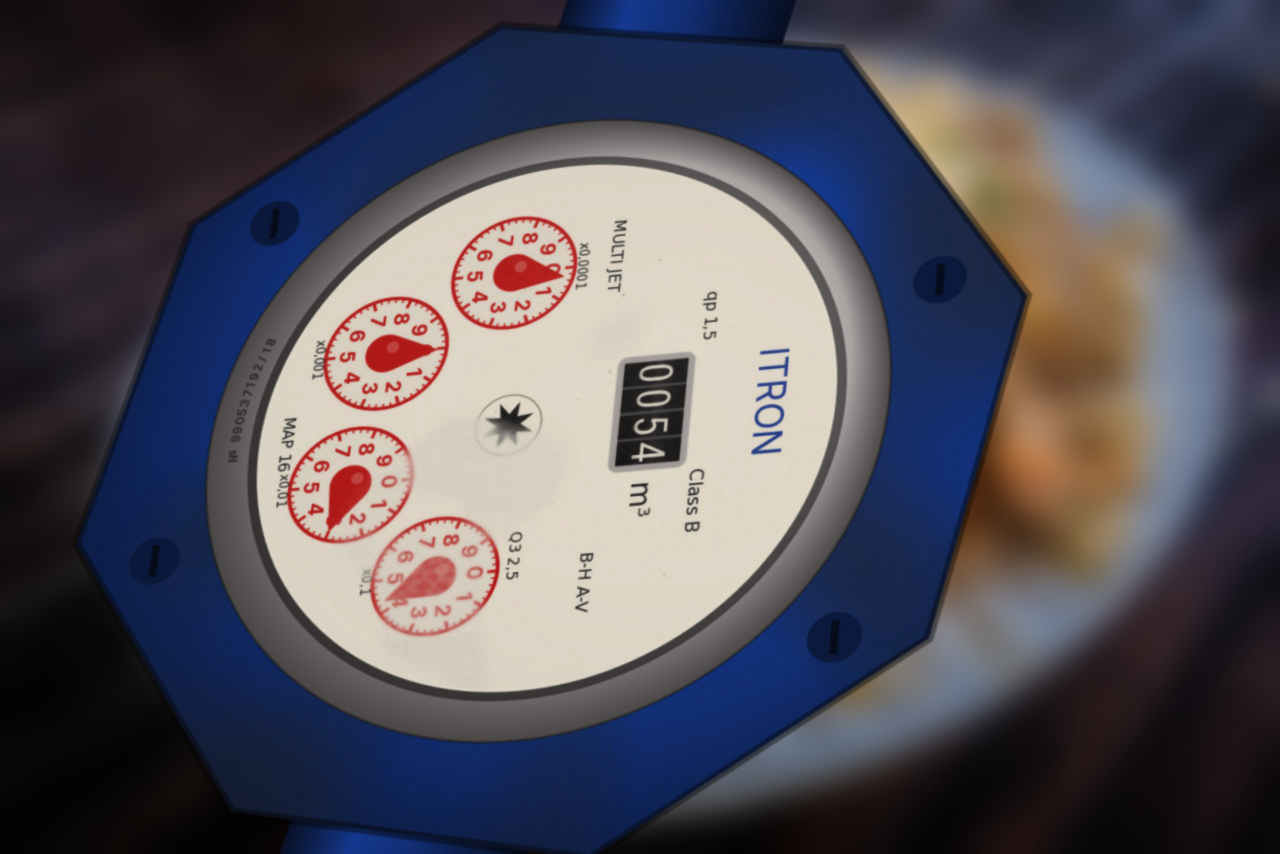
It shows 54.4300,m³
